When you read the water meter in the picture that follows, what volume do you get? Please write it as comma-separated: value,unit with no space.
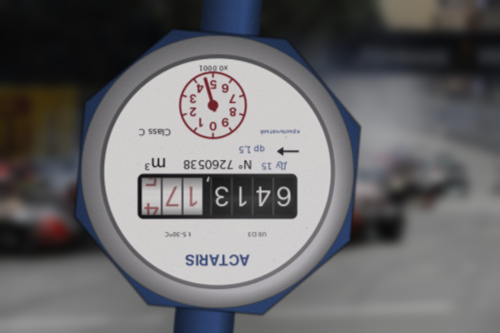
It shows 6413.1744,m³
